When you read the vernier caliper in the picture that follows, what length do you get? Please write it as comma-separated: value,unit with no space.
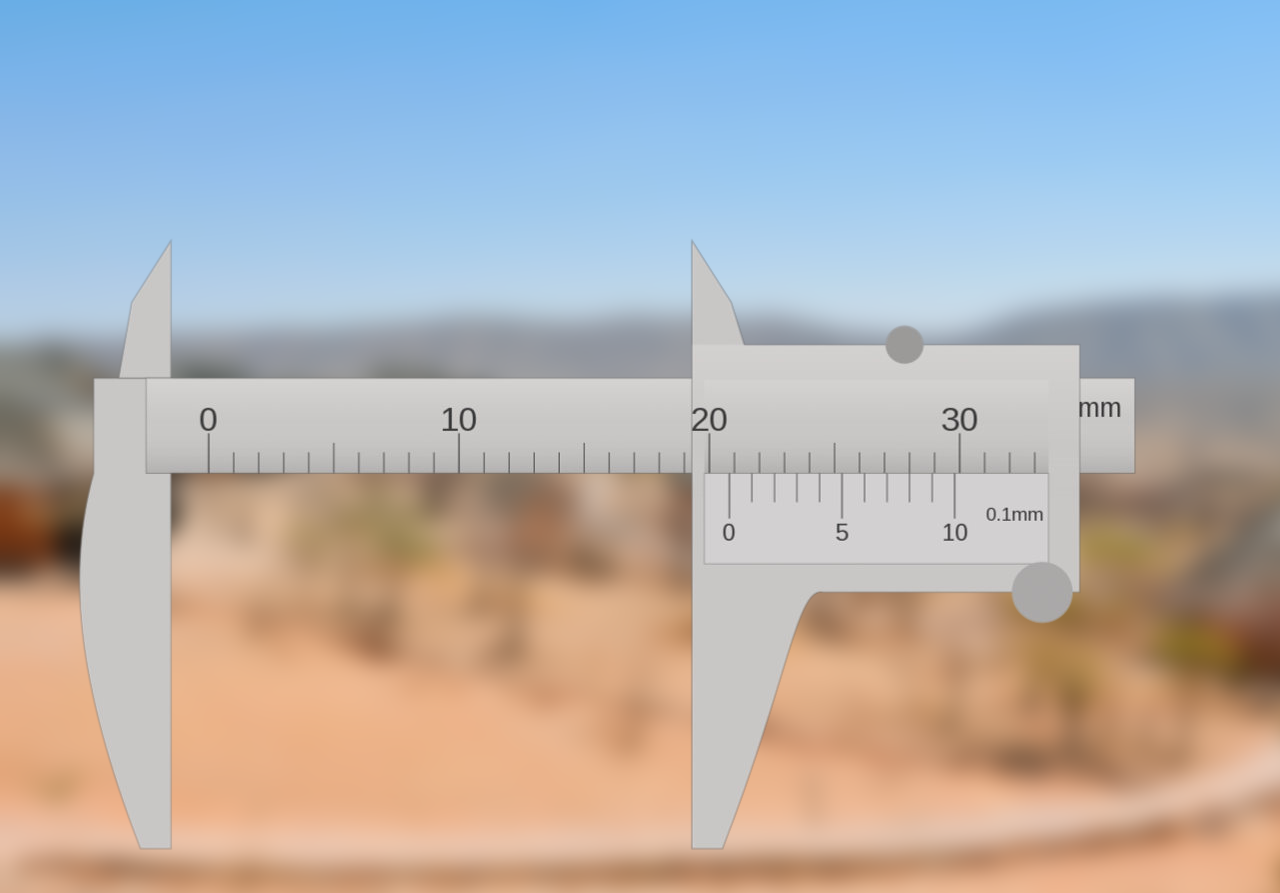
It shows 20.8,mm
